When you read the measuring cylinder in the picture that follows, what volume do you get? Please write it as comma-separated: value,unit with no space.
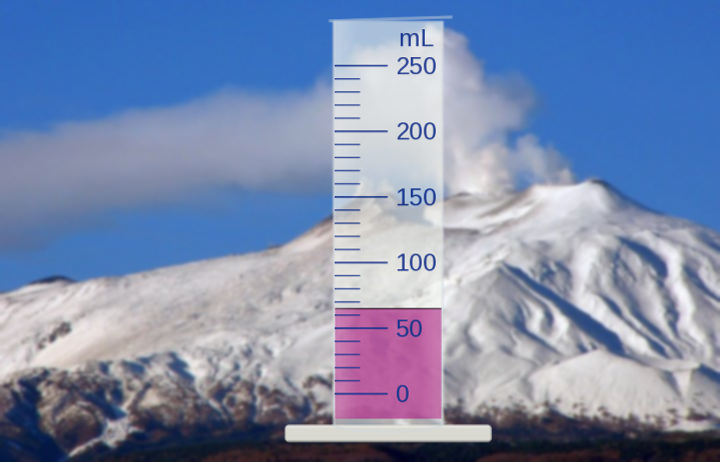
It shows 65,mL
